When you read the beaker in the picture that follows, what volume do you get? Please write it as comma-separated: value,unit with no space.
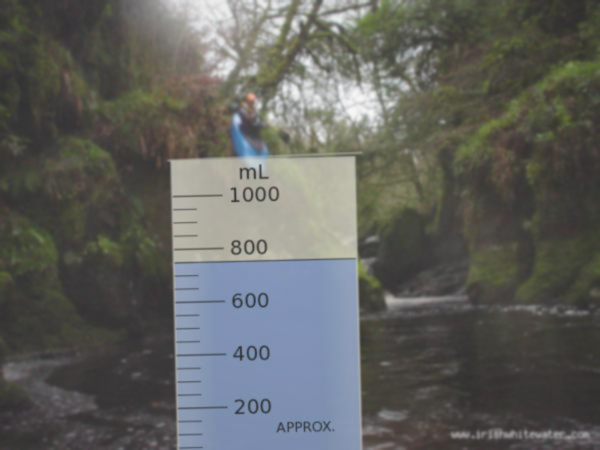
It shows 750,mL
